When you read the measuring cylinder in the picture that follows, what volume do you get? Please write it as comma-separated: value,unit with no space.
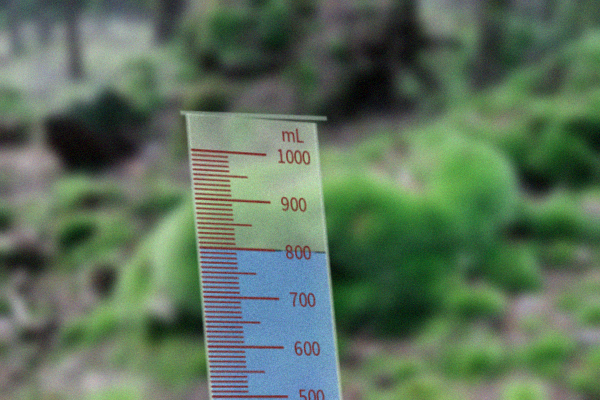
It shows 800,mL
